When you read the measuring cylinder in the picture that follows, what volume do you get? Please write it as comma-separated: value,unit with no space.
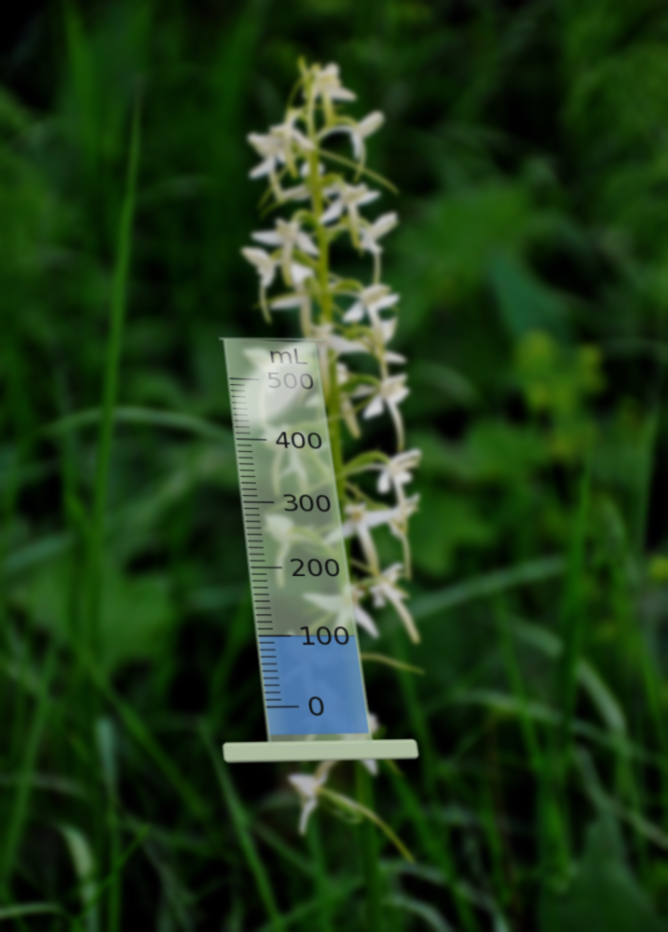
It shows 100,mL
